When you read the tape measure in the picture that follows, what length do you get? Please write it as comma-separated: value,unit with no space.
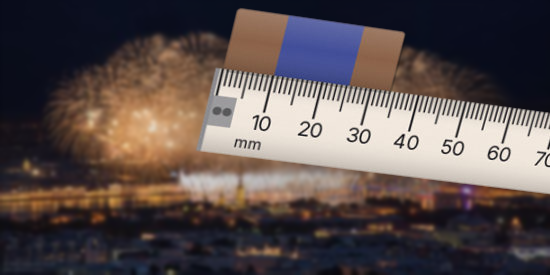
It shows 34,mm
